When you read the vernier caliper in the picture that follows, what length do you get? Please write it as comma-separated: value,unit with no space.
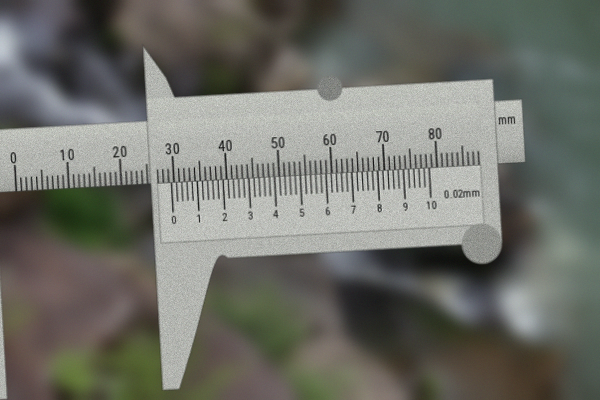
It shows 29.5,mm
